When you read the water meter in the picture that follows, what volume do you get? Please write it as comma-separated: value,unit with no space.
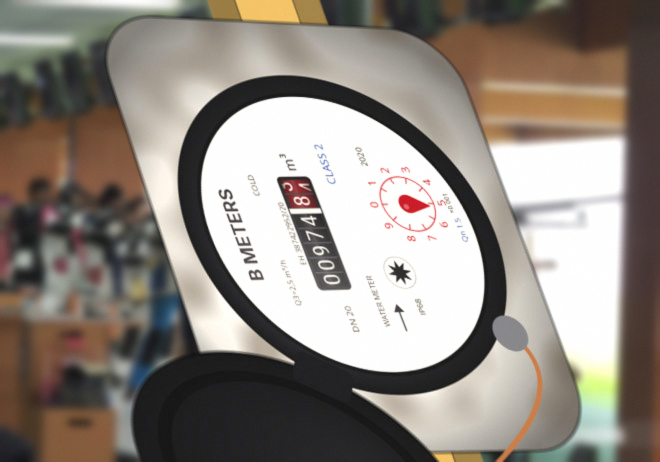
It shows 974.835,m³
